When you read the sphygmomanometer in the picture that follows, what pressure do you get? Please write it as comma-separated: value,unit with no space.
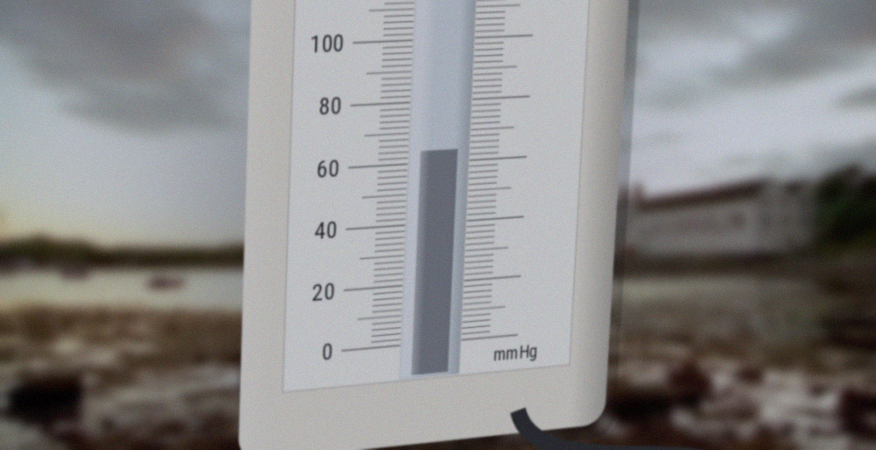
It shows 64,mmHg
